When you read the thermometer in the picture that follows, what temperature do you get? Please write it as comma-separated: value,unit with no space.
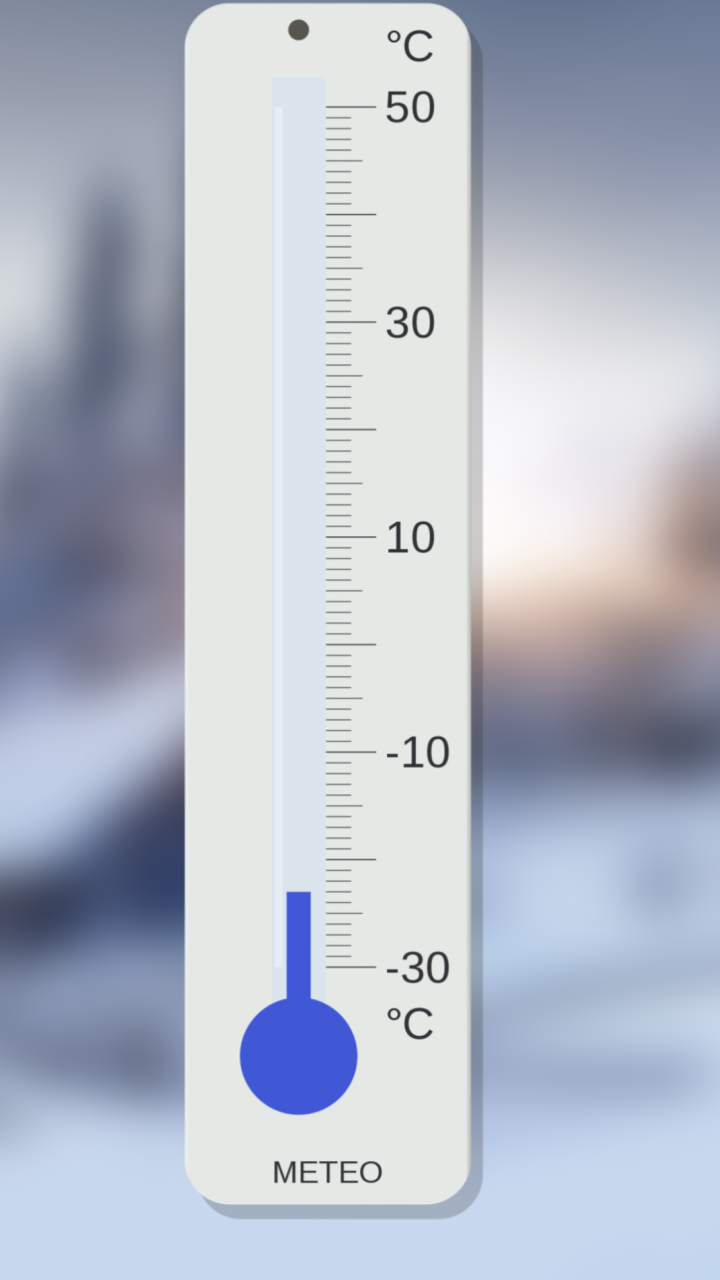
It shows -23,°C
